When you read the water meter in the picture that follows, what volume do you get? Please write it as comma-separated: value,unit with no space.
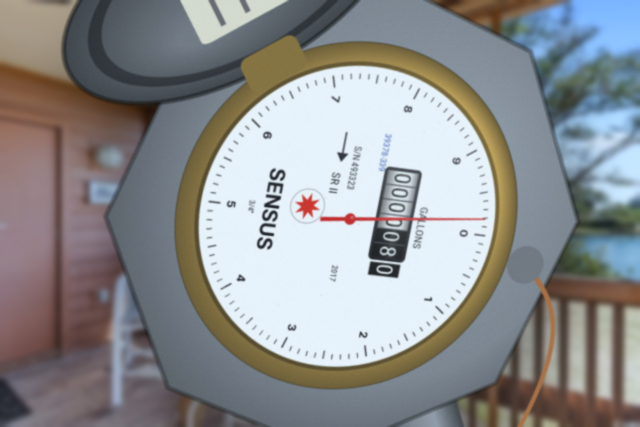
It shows 79.8,gal
